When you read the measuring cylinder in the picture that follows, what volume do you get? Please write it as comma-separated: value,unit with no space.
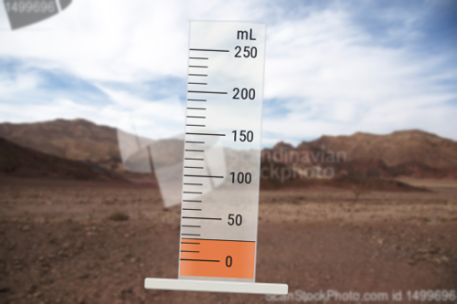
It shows 25,mL
